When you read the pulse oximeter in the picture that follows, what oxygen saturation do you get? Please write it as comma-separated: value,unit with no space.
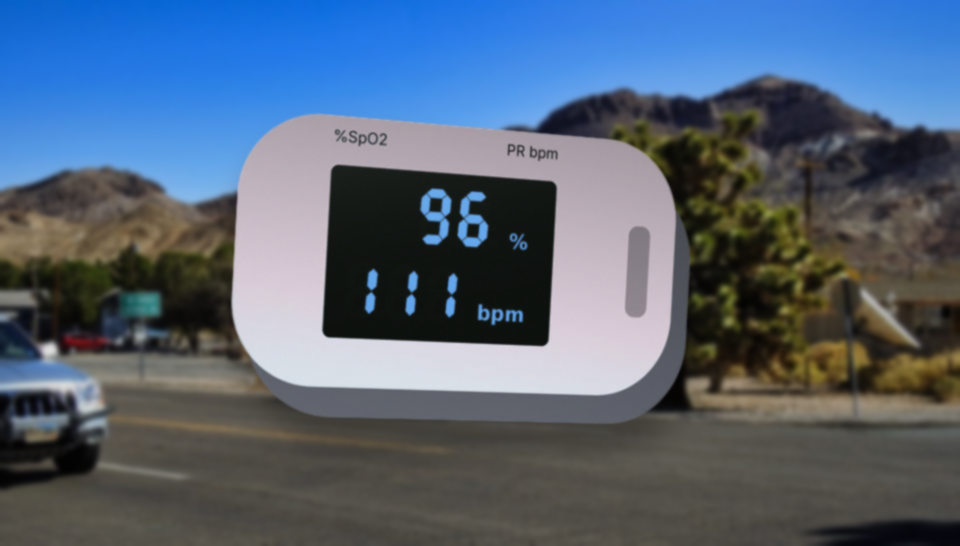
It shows 96,%
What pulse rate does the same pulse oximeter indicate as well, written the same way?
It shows 111,bpm
